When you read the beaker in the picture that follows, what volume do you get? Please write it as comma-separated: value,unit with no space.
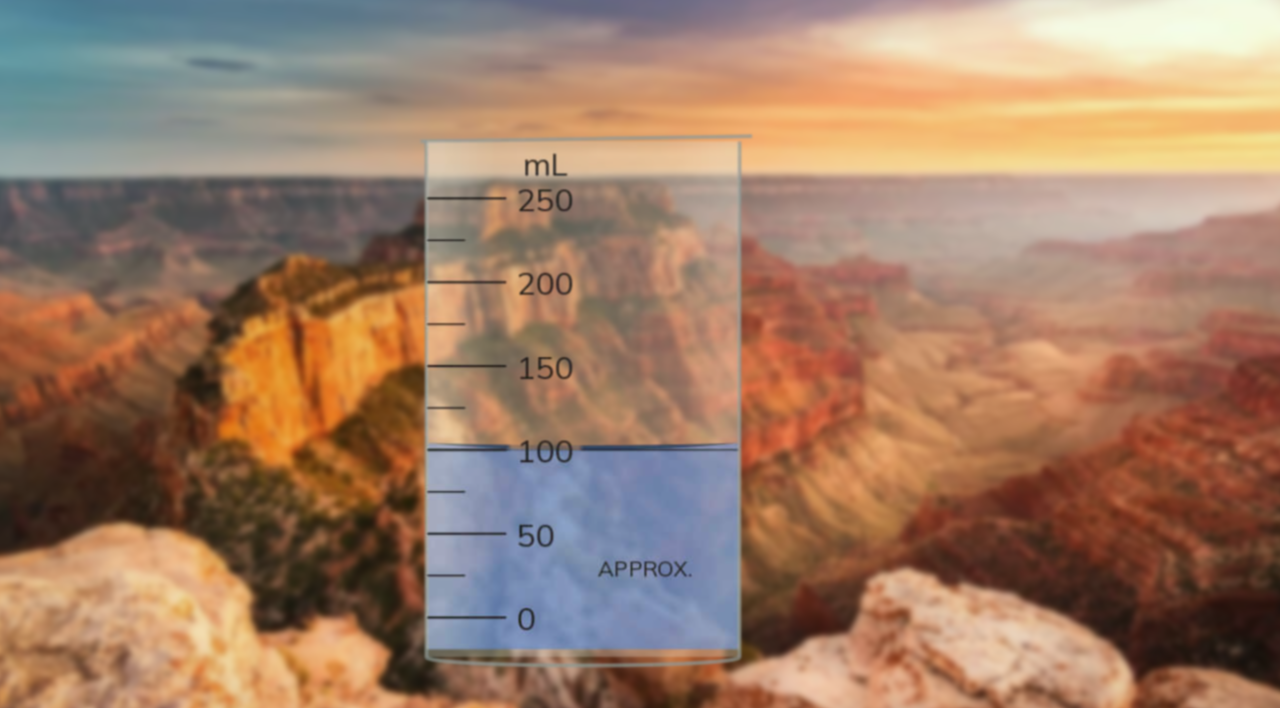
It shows 100,mL
